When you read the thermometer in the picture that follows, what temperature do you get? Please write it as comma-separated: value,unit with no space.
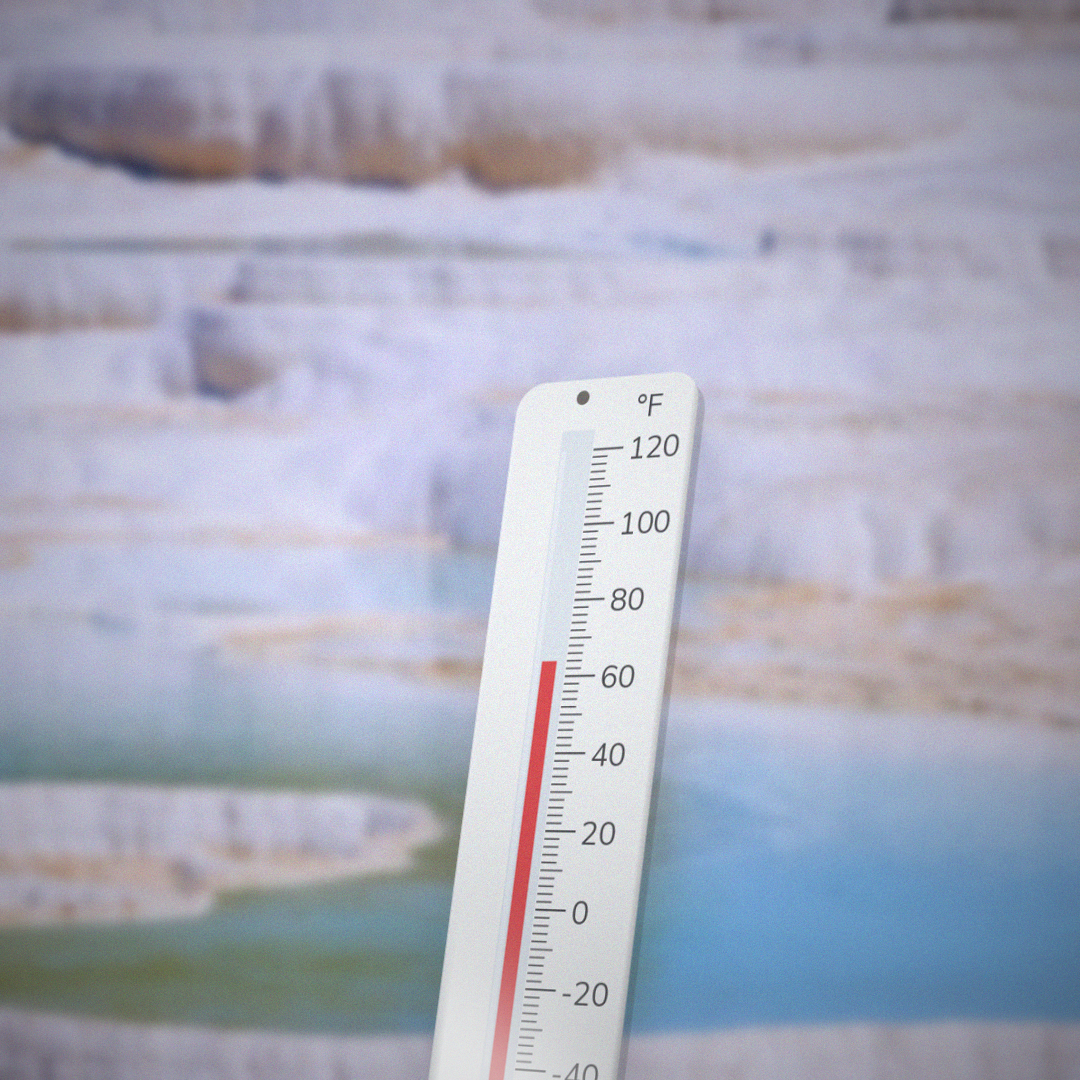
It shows 64,°F
